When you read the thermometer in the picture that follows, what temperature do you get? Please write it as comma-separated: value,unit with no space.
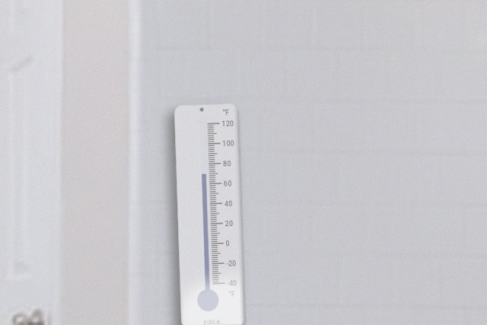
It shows 70,°F
